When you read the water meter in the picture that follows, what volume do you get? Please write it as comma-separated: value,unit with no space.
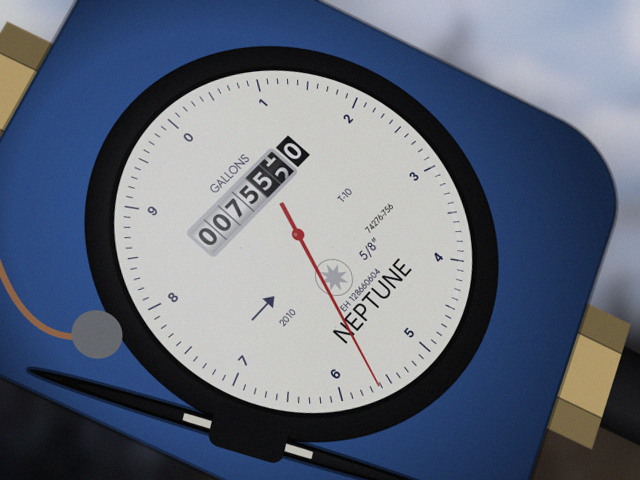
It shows 75515.6,gal
